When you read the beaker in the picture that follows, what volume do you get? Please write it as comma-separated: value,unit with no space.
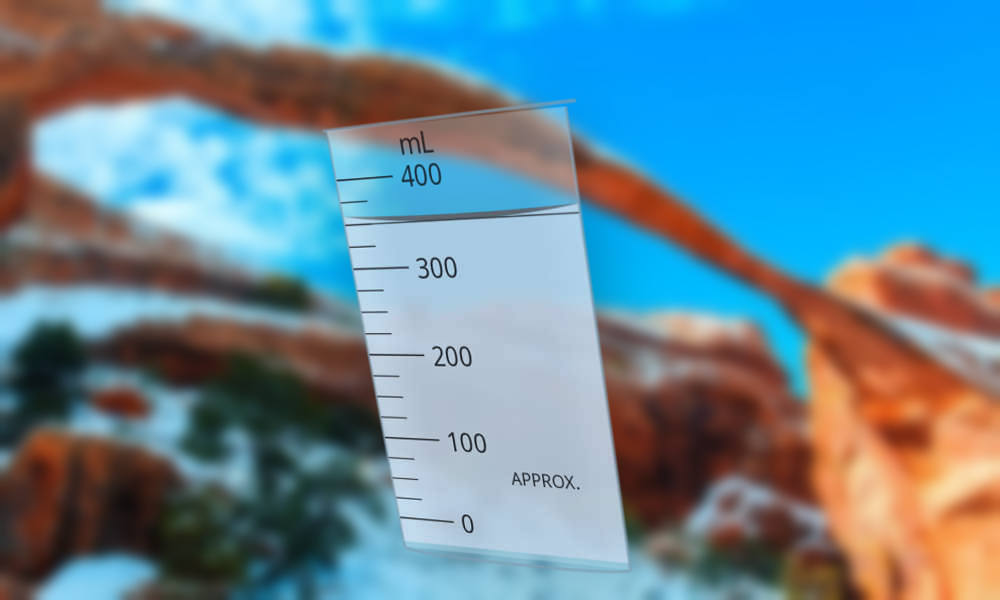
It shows 350,mL
